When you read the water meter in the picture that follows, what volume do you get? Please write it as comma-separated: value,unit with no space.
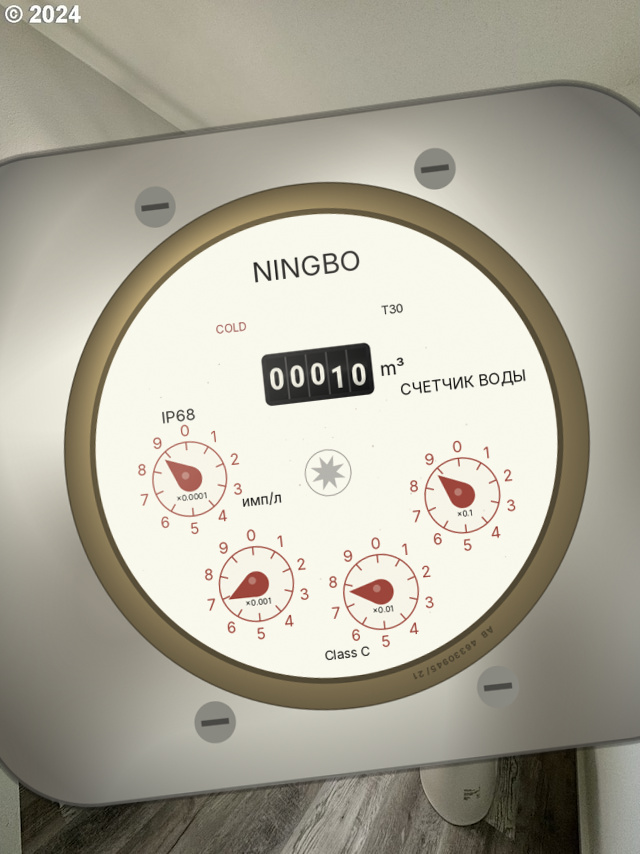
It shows 9.8768,m³
